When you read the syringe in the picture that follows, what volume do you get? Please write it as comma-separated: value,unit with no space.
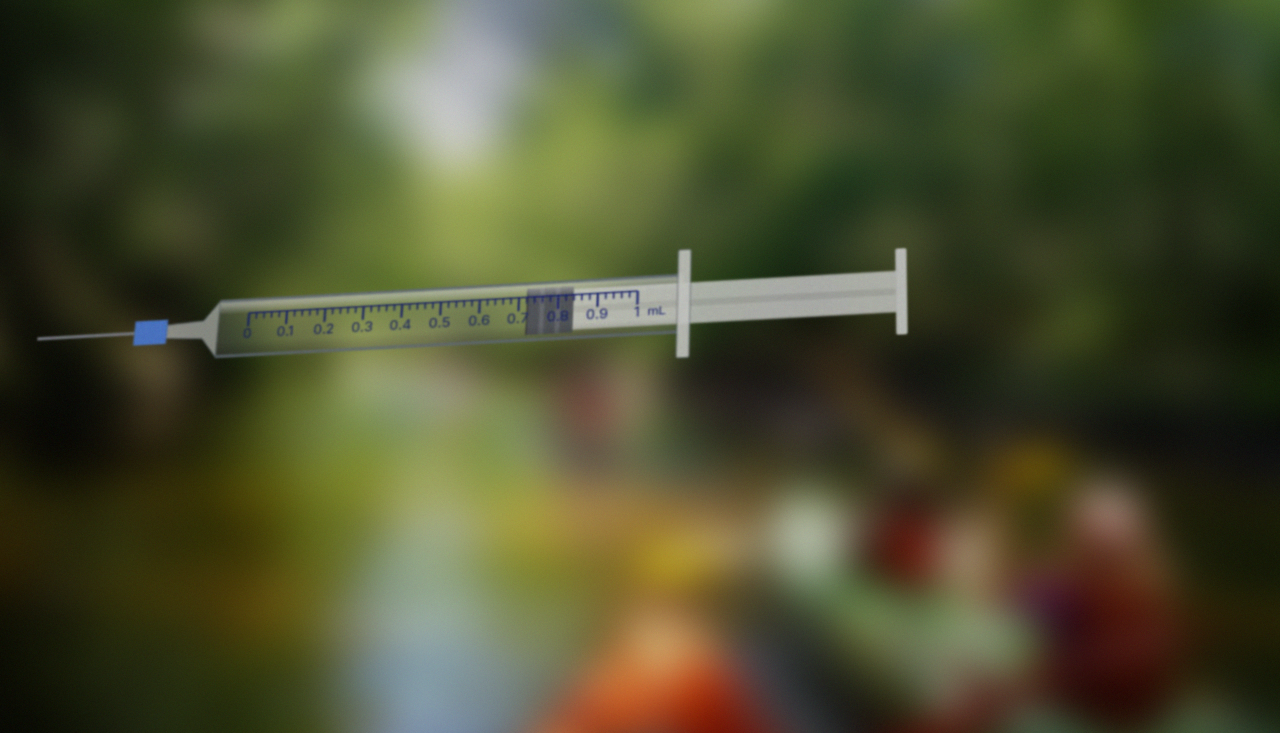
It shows 0.72,mL
